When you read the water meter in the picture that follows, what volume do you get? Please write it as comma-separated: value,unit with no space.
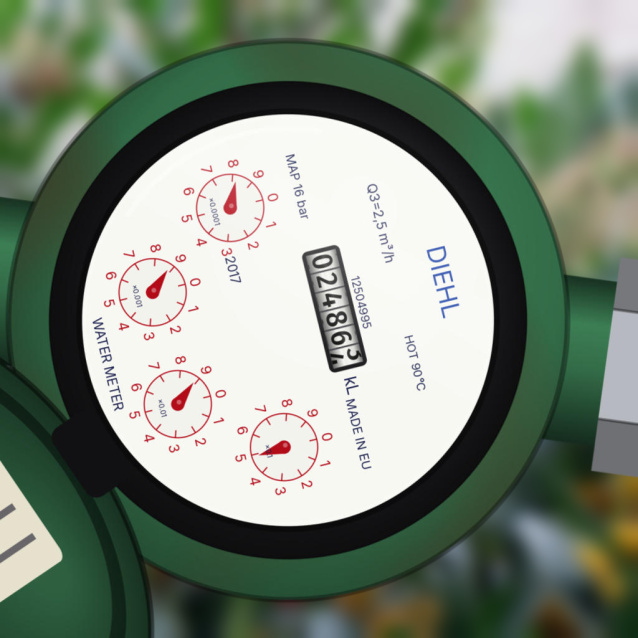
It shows 24863.4888,kL
